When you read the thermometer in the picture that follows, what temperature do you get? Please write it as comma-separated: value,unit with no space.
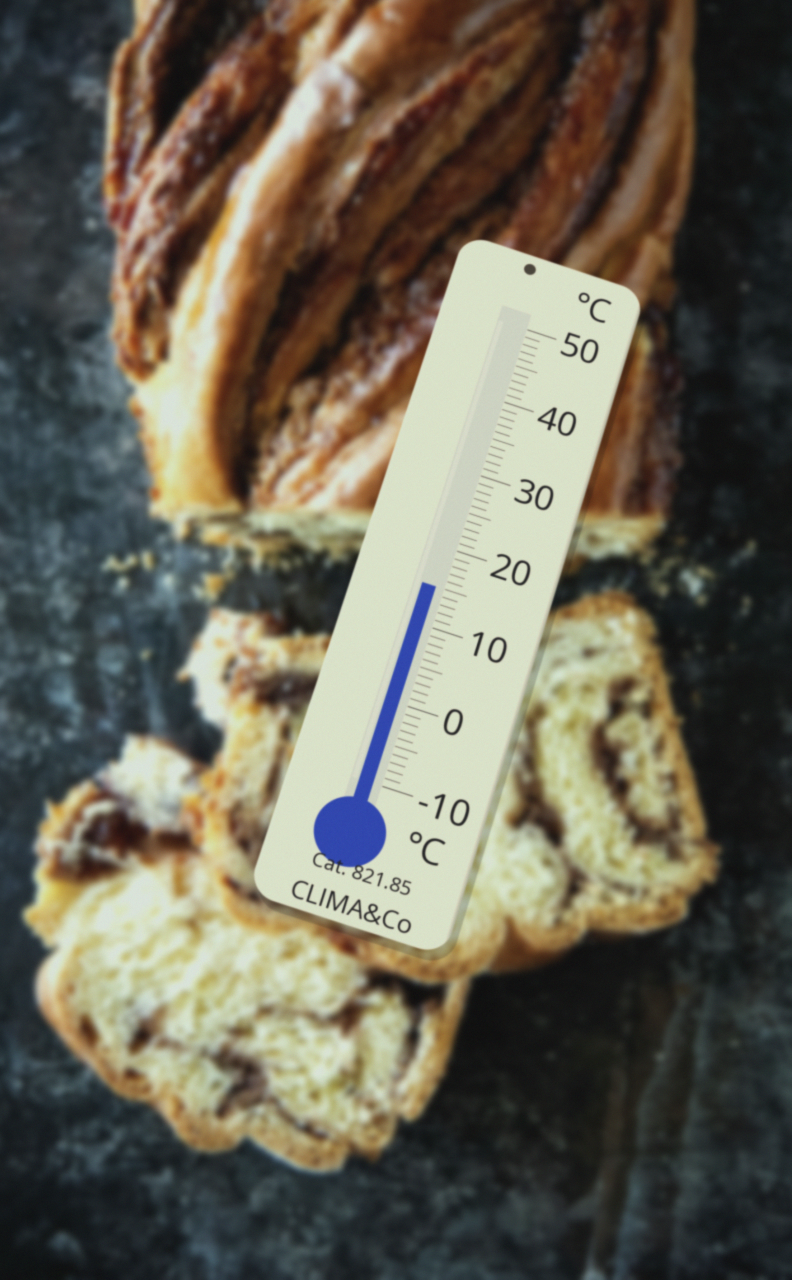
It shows 15,°C
